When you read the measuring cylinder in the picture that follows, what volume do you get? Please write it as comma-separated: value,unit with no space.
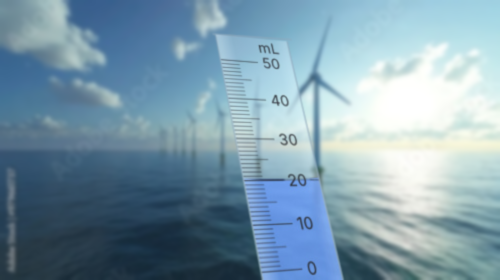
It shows 20,mL
